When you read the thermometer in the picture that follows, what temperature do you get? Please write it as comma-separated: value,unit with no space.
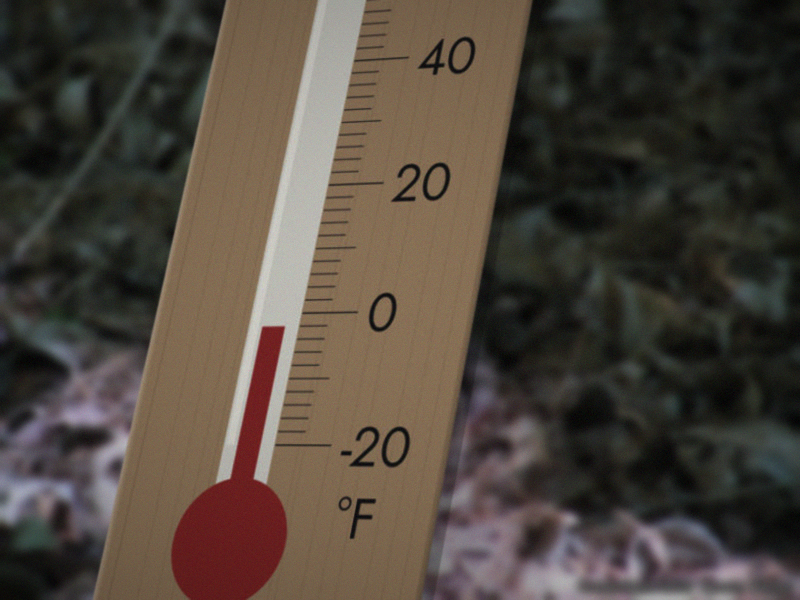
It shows -2,°F
